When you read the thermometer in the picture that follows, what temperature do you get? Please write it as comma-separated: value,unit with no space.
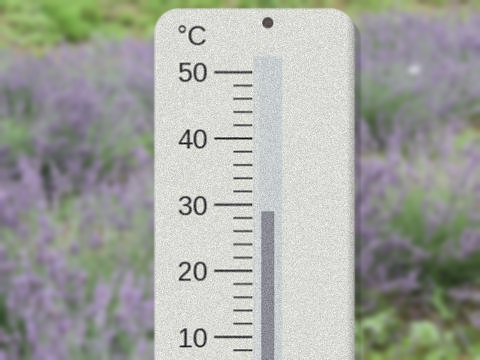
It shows 29,°C
